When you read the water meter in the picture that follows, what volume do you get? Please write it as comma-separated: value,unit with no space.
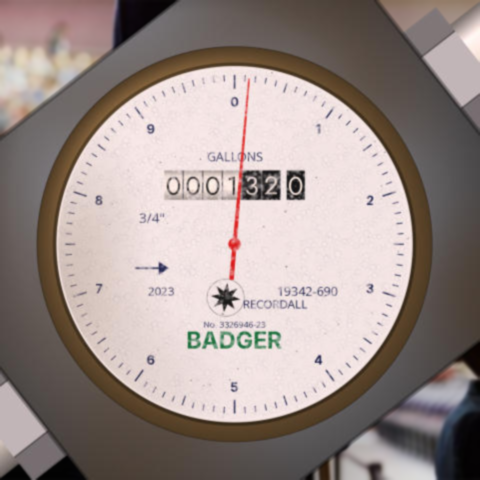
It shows 1320.1,gal
